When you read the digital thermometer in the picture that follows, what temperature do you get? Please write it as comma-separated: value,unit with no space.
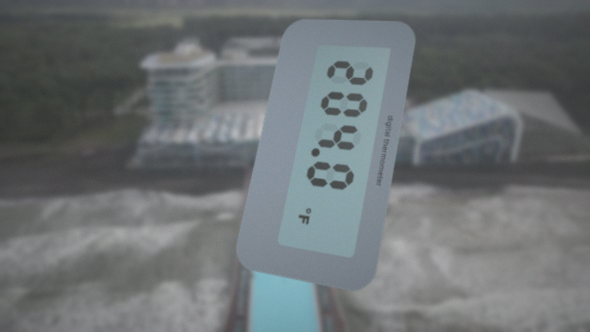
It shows 204.0,°F
